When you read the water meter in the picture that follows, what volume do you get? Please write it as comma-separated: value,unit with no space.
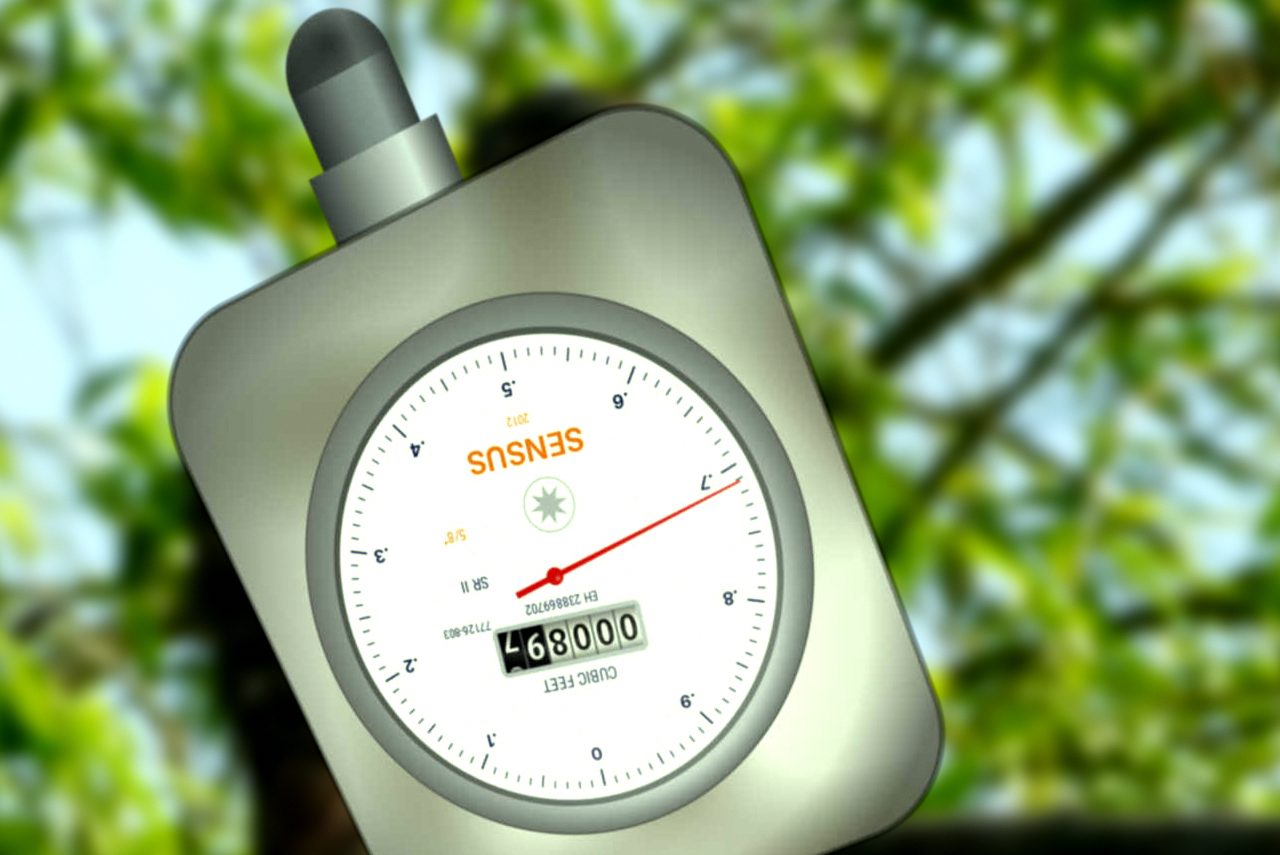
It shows 896.71,ft³
